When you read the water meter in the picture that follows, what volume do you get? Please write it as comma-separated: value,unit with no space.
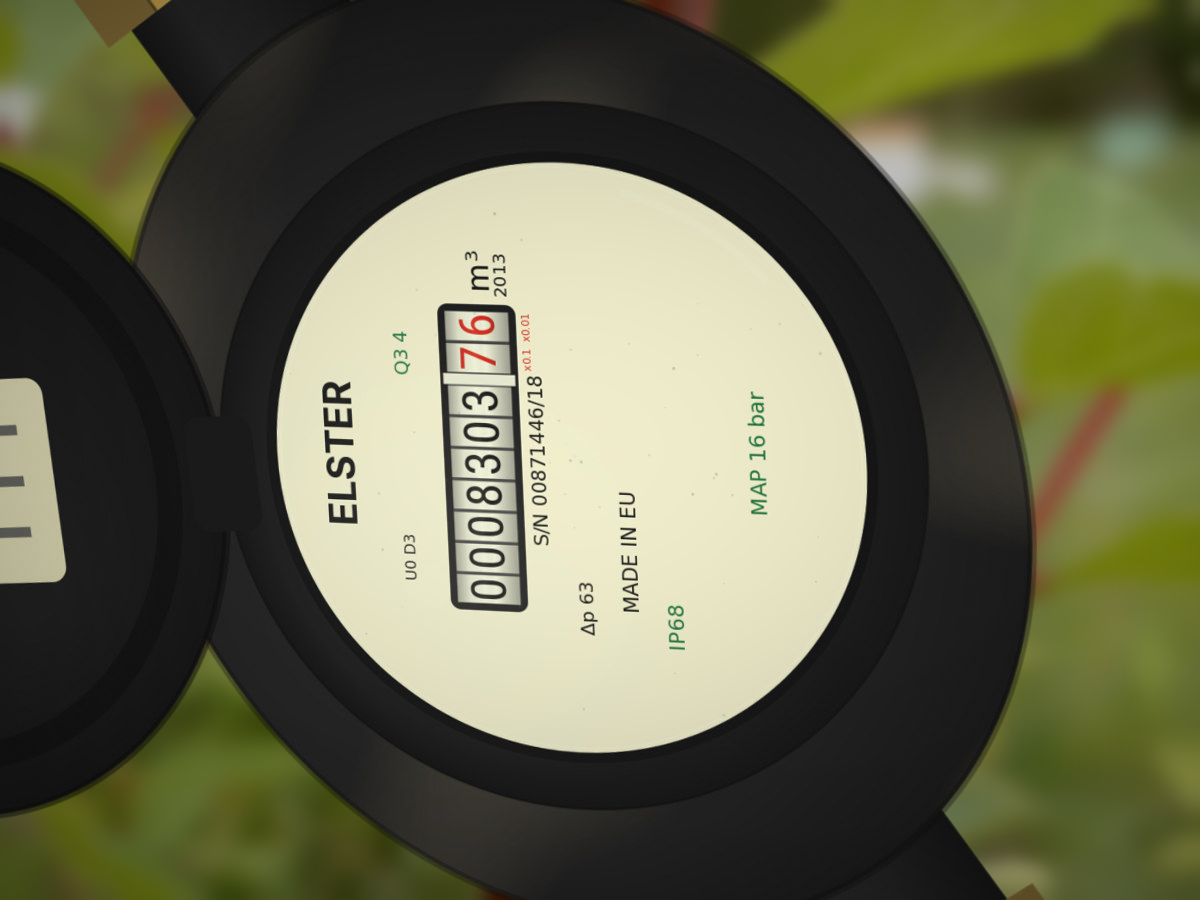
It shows 8303.76,m³
